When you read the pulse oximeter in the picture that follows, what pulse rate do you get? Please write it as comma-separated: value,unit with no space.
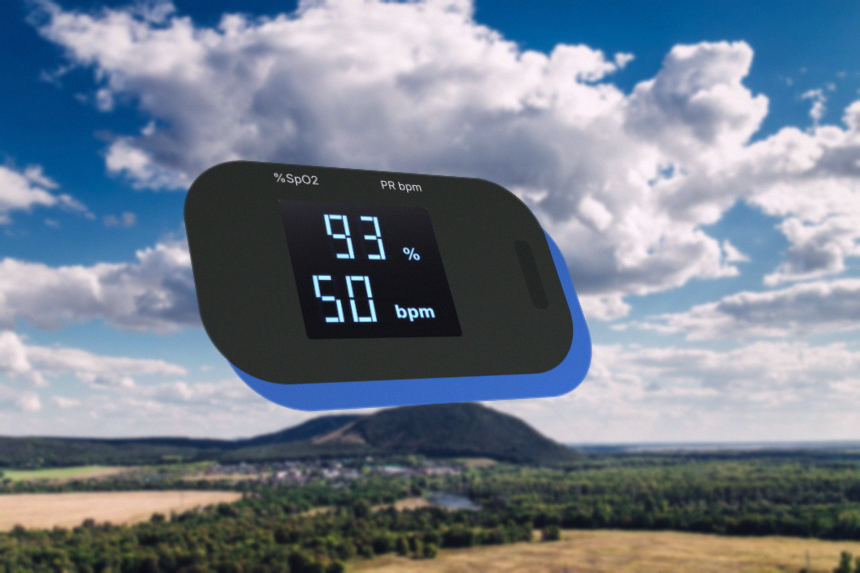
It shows 50,bpm
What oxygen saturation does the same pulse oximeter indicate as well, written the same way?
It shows 93,%
